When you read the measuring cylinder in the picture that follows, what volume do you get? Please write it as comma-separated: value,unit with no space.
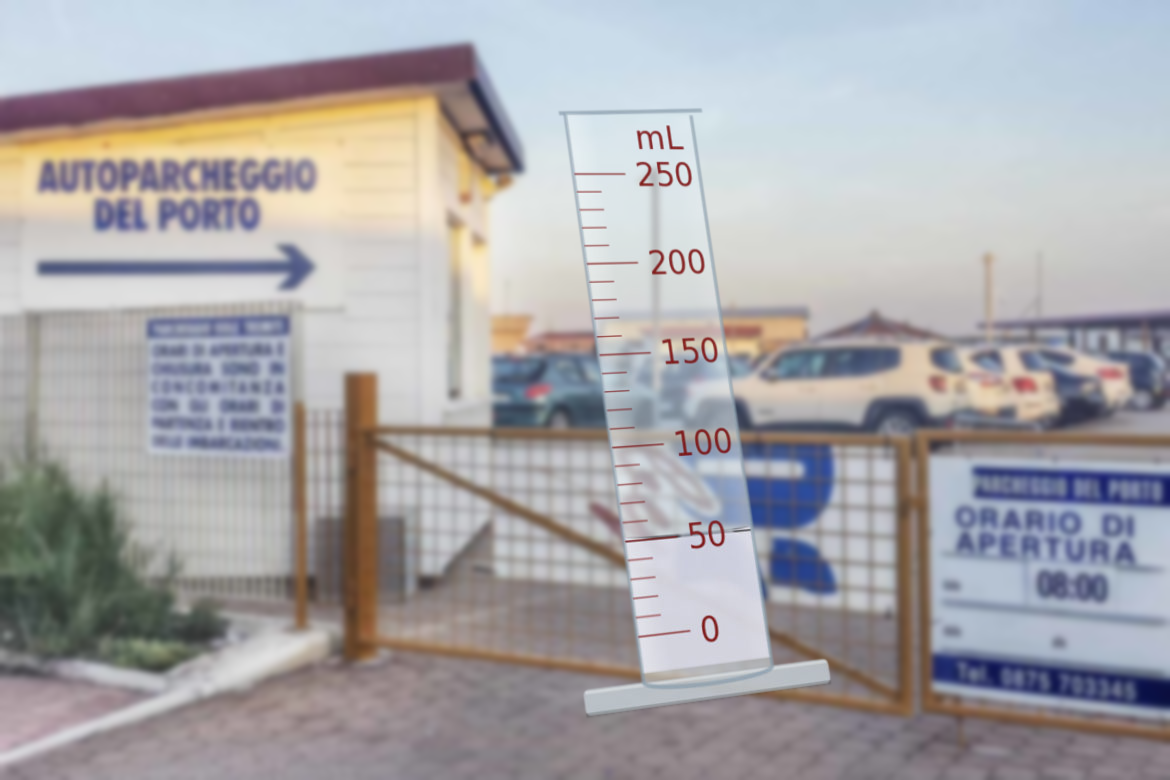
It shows 50,mL
